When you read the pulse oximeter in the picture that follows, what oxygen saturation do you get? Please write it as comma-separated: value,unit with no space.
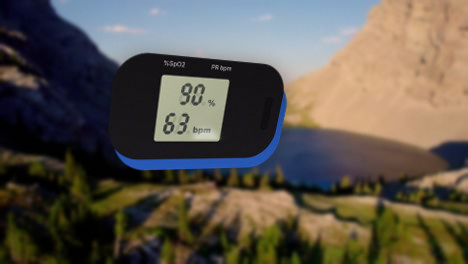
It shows 90,%
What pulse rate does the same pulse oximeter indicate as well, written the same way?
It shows 63,bpm
